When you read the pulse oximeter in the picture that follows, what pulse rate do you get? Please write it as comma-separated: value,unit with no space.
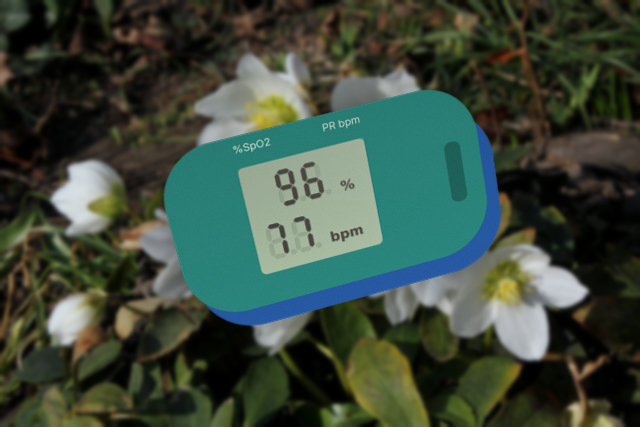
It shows 77,bpm
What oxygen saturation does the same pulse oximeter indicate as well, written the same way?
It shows 96,%
